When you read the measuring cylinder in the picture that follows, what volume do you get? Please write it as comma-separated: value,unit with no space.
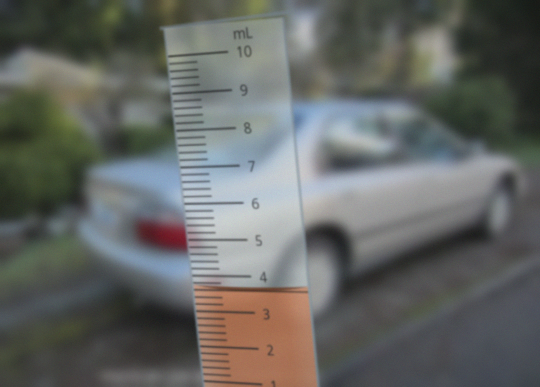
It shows 3.6,mL
